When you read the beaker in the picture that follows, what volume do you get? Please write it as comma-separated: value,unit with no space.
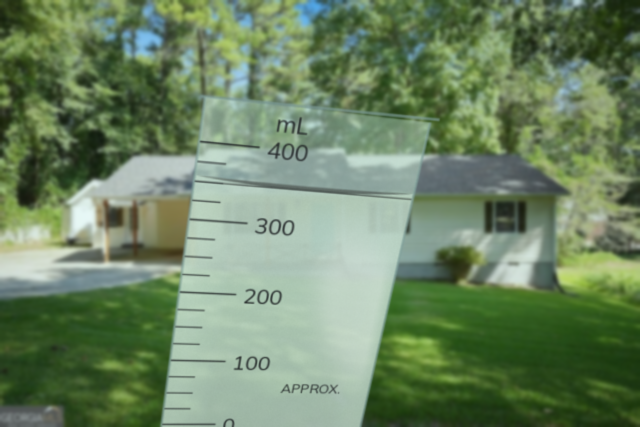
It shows 350,mL
